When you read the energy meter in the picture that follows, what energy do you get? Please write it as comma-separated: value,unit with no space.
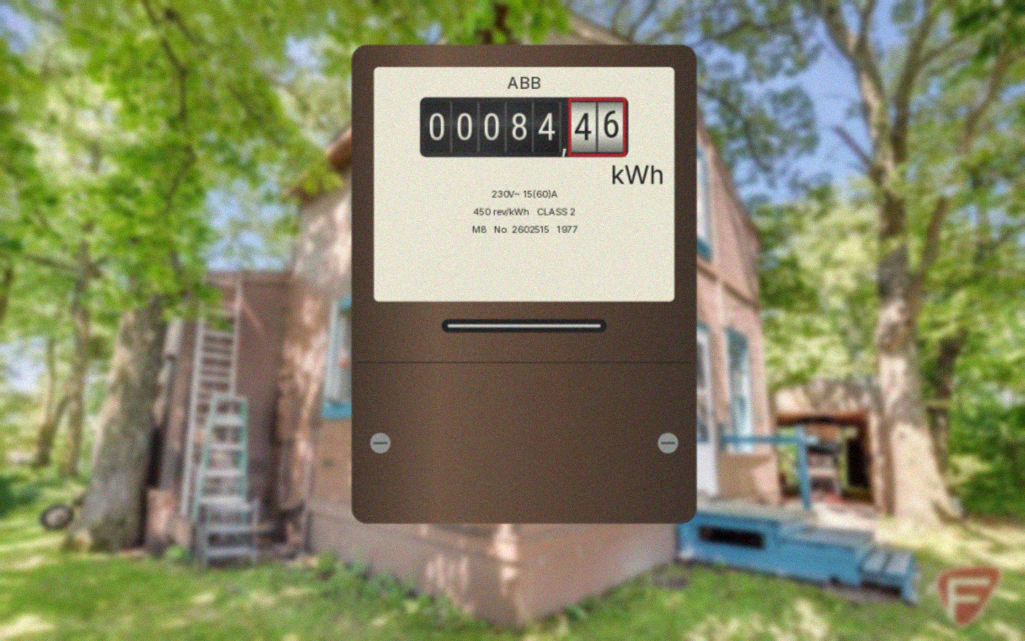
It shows 84.46,kWh
